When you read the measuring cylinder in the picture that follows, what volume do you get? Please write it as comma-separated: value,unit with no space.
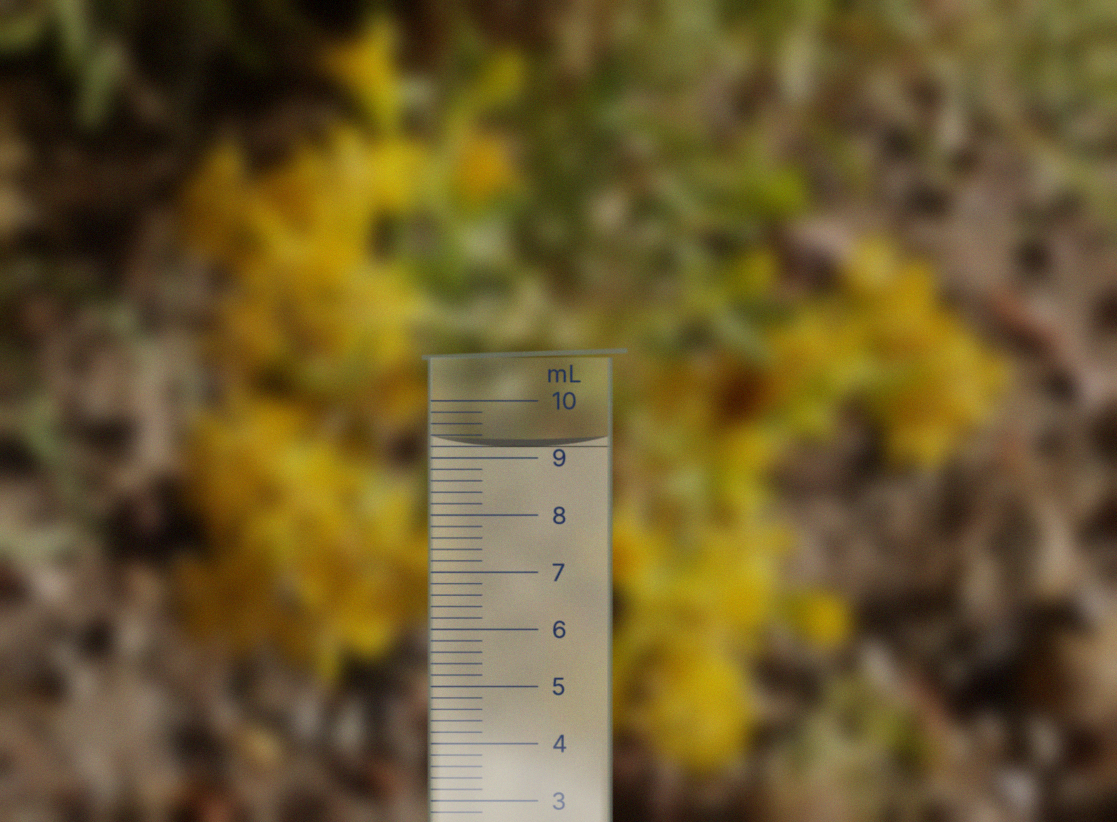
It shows 9.2,mL
